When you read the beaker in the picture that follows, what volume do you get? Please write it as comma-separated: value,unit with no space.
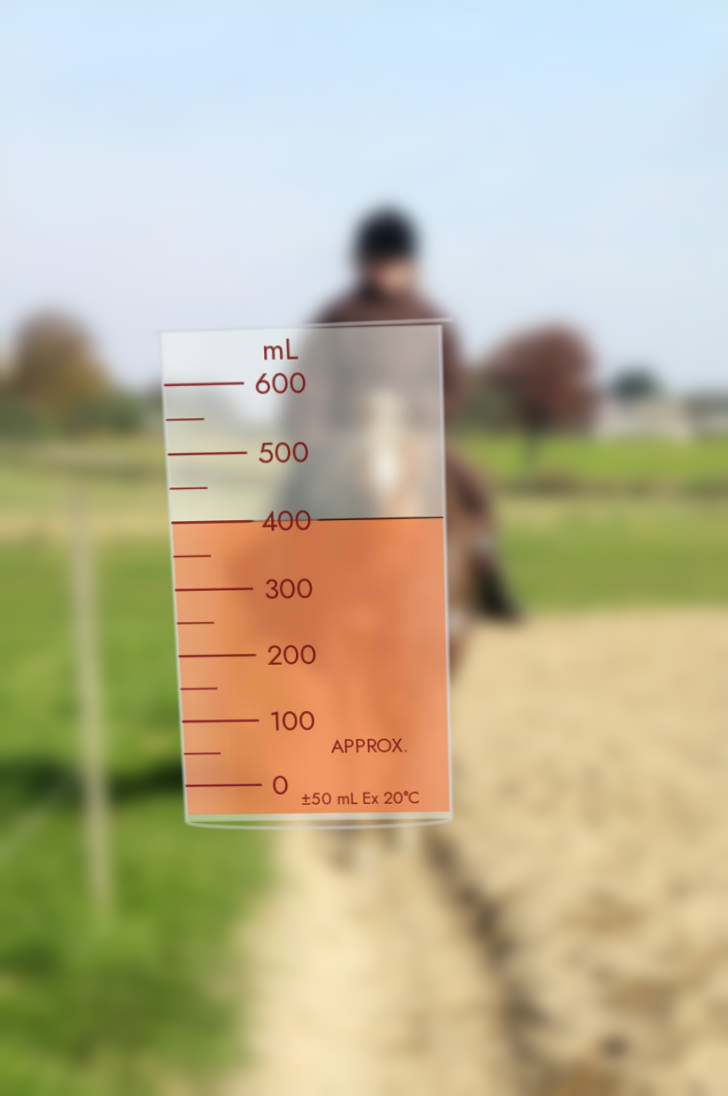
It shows 400,mL
